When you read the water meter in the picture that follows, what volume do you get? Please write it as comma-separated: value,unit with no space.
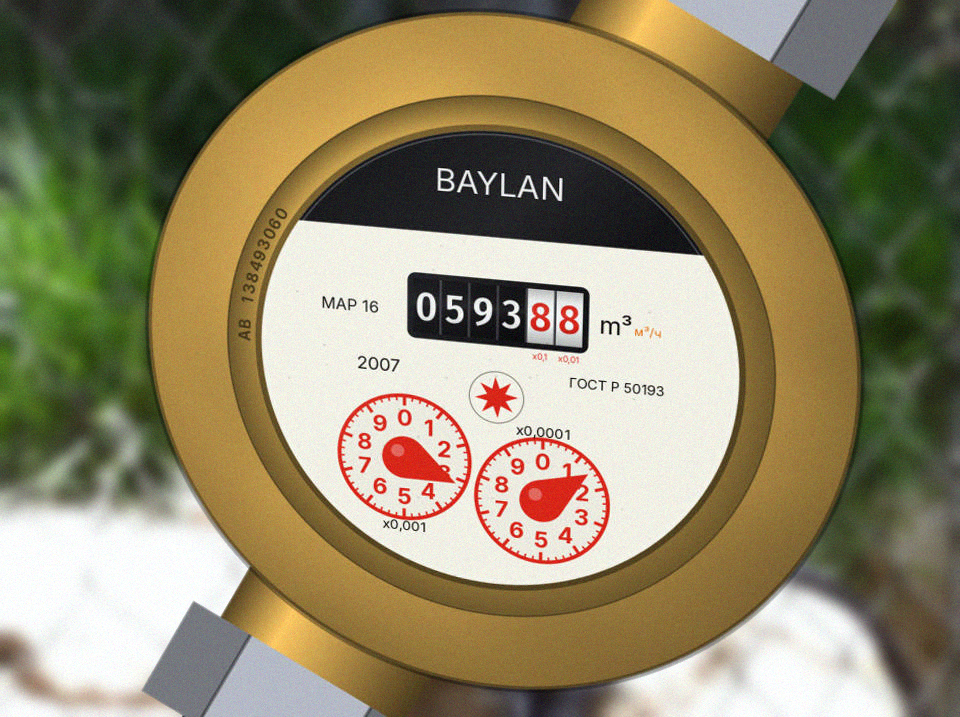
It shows 593.8831,m³
